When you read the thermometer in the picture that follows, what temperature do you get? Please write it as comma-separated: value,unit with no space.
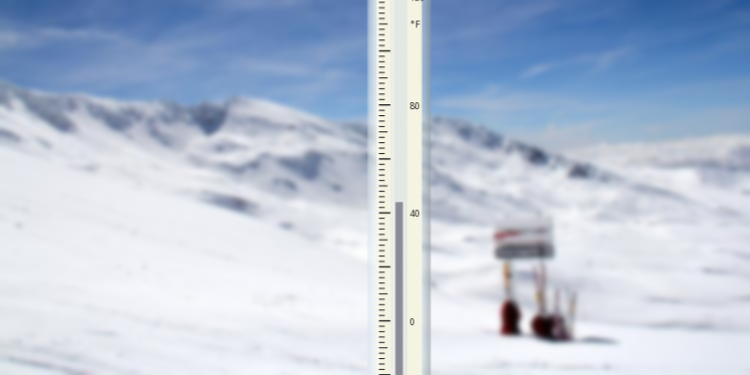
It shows 44,°F
